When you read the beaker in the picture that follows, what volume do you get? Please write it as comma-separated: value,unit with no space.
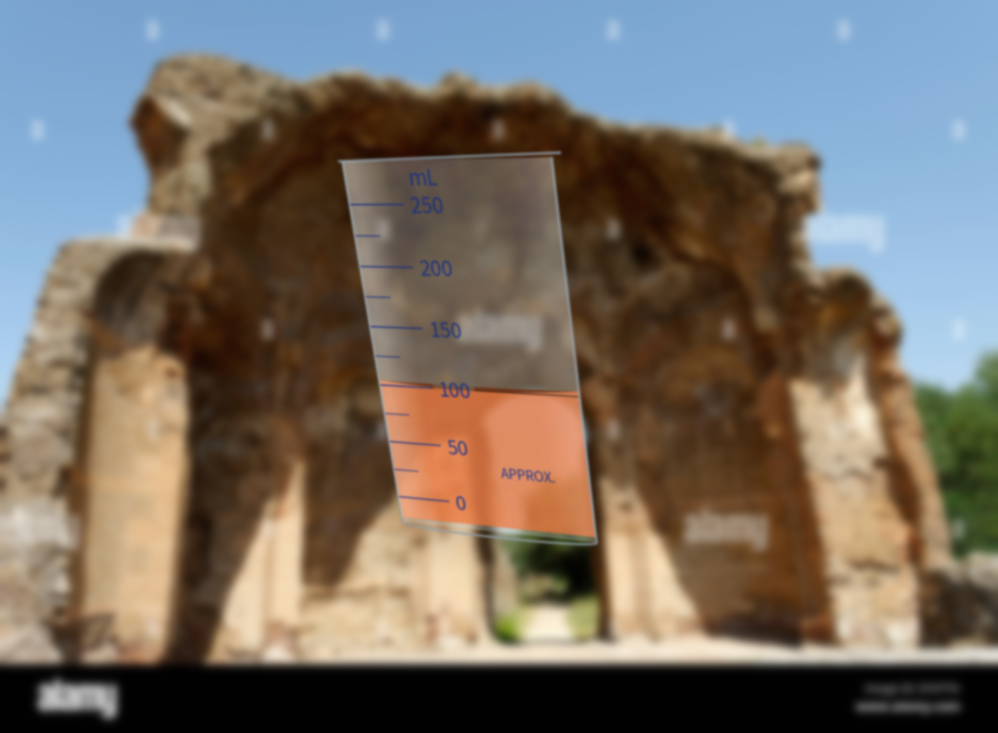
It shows 100,mL
